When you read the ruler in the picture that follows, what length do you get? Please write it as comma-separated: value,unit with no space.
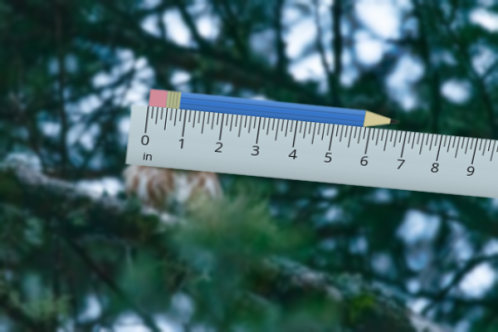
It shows 6.75,in
